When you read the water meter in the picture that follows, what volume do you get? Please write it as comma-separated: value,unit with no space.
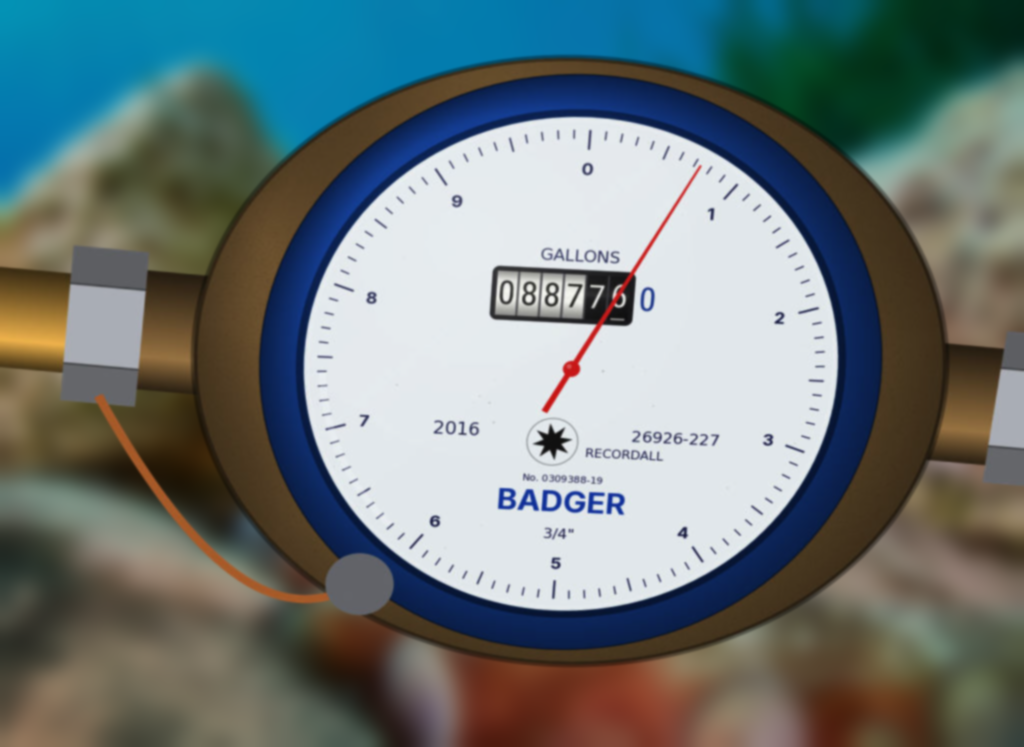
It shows 887760.7,gal
